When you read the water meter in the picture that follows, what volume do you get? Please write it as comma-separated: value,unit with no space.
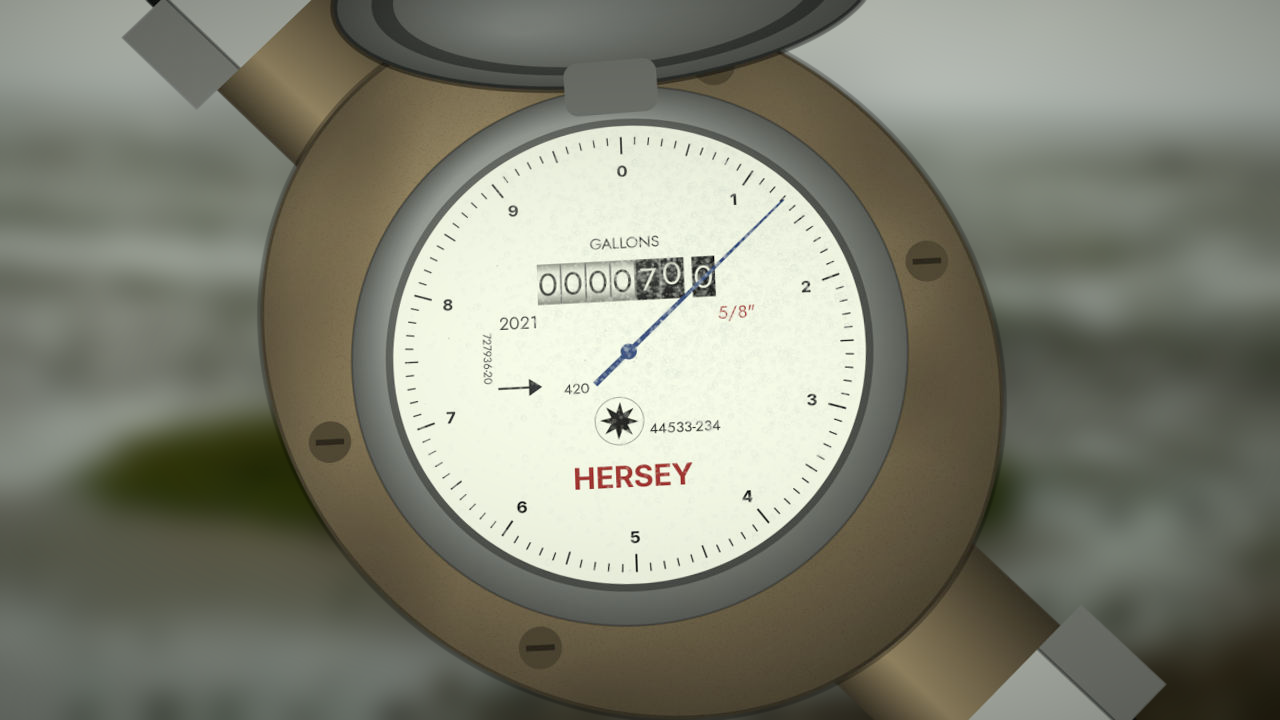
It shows 701.3,gal
